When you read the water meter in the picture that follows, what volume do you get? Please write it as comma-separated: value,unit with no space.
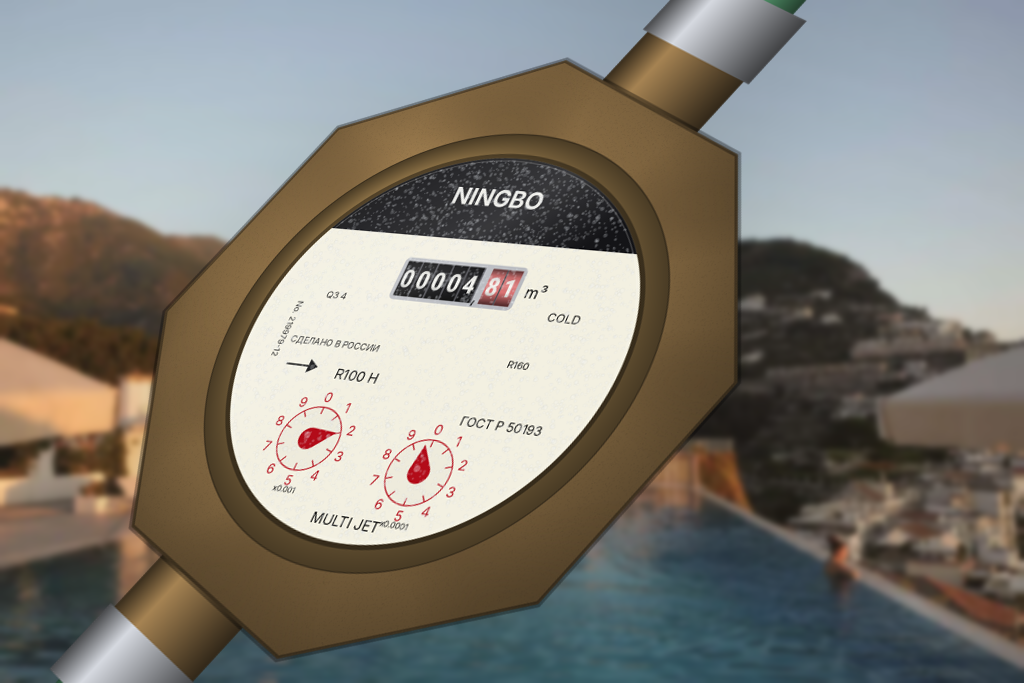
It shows 4.8119,m³
